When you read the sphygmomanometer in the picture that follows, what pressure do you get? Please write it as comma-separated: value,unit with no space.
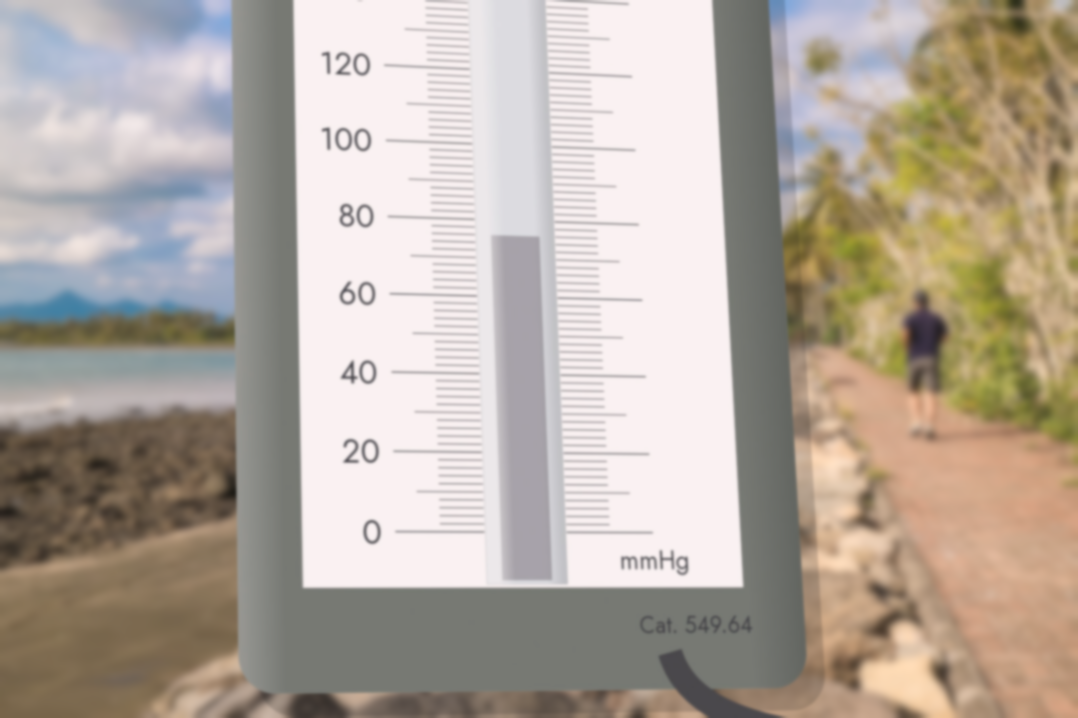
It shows 76,mmHg
